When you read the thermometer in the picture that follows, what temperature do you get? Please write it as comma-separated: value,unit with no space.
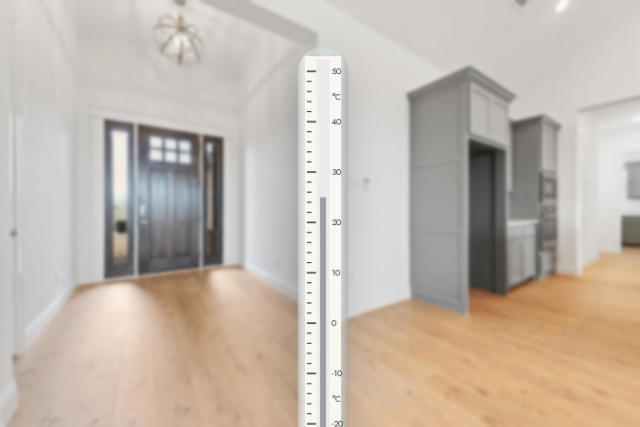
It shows 25,°C
